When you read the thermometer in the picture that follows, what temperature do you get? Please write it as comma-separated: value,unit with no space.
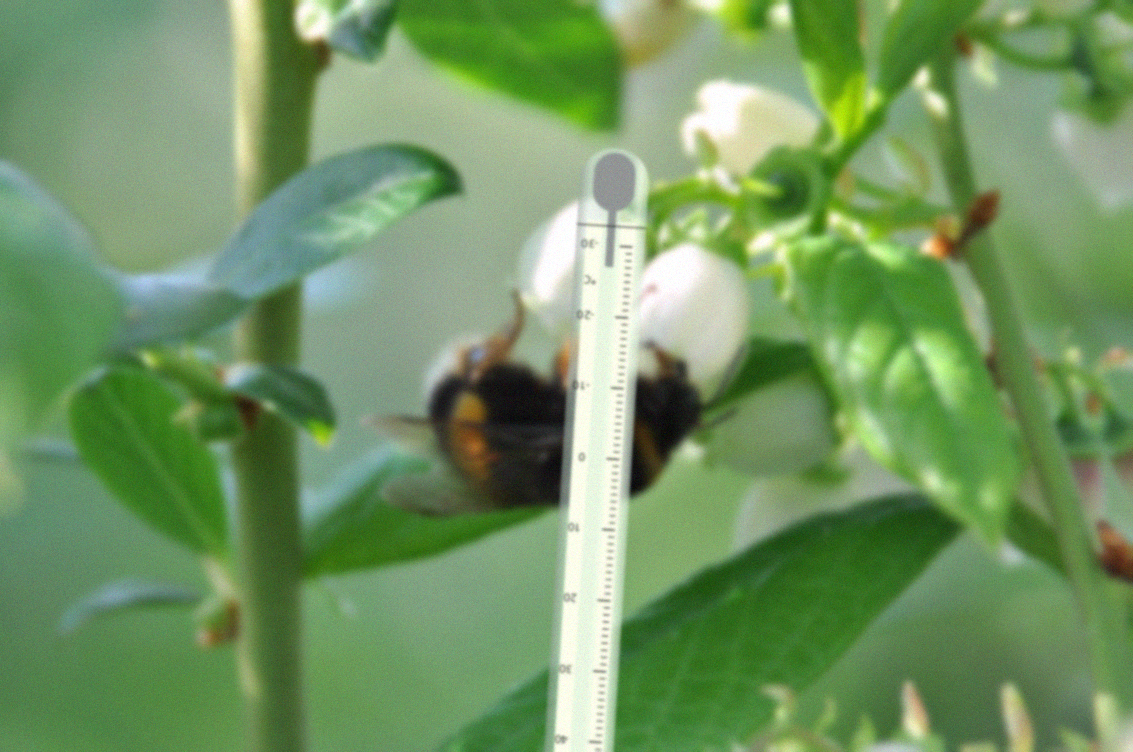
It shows -27,°C
